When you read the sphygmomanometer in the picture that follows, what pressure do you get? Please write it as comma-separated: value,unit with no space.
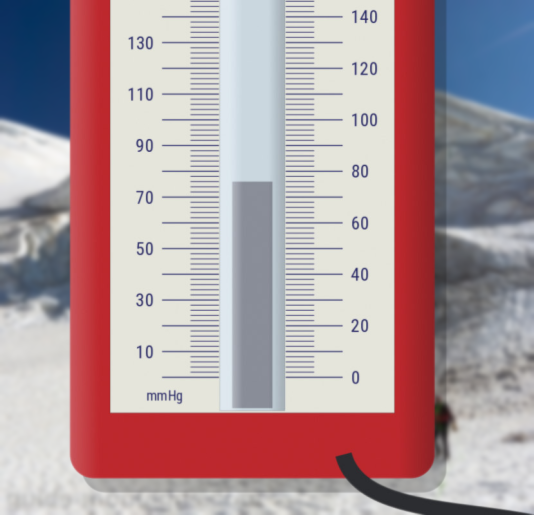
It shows 76,mmHg
